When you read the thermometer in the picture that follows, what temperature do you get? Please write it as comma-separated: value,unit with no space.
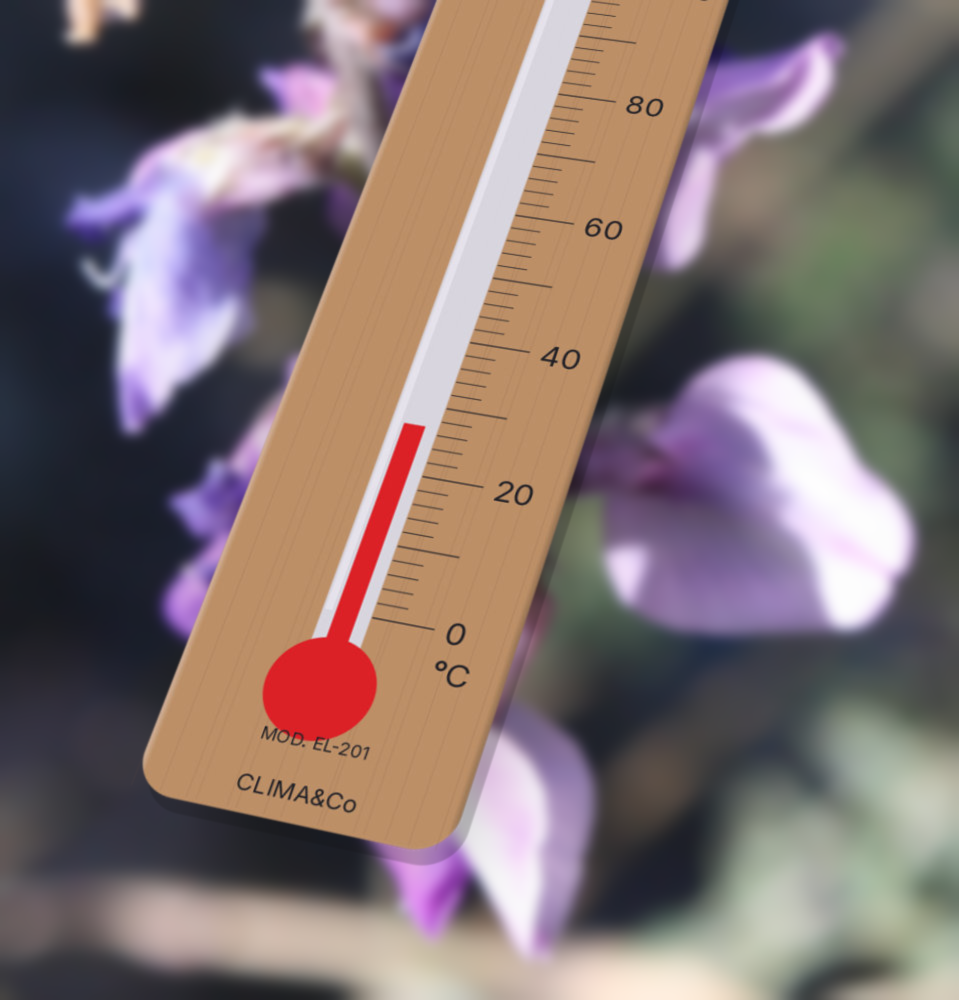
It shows 27,°C
